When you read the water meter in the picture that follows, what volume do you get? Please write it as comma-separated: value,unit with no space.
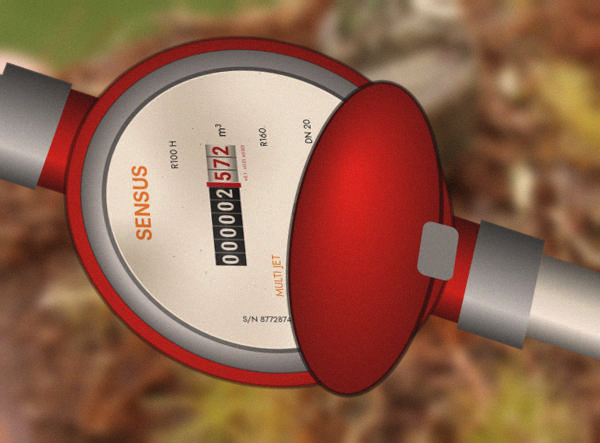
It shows 2.572,m³
